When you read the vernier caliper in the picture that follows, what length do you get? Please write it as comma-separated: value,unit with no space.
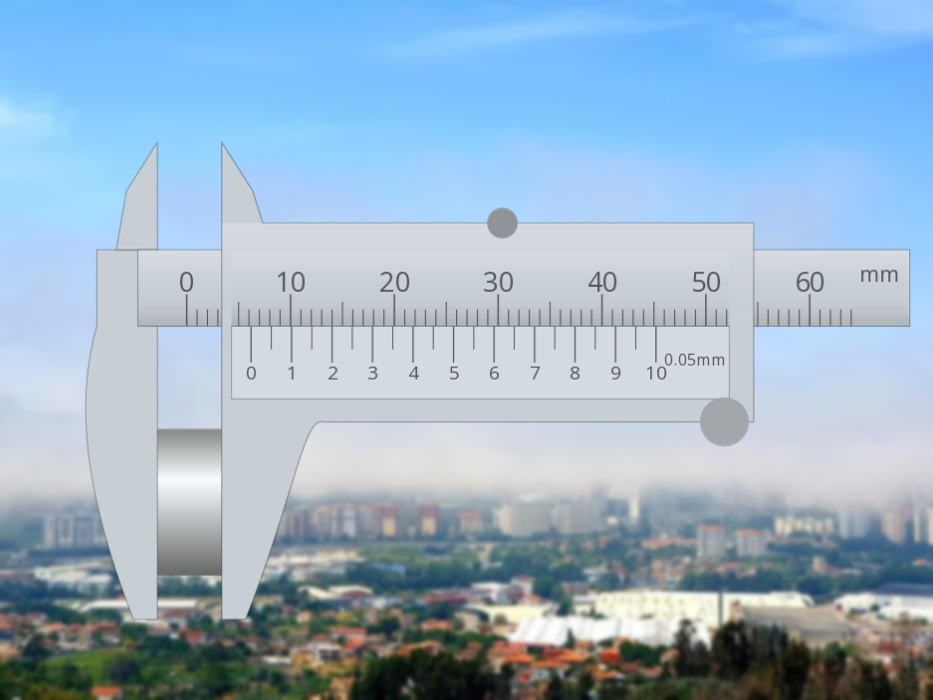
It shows 6.2,mm
